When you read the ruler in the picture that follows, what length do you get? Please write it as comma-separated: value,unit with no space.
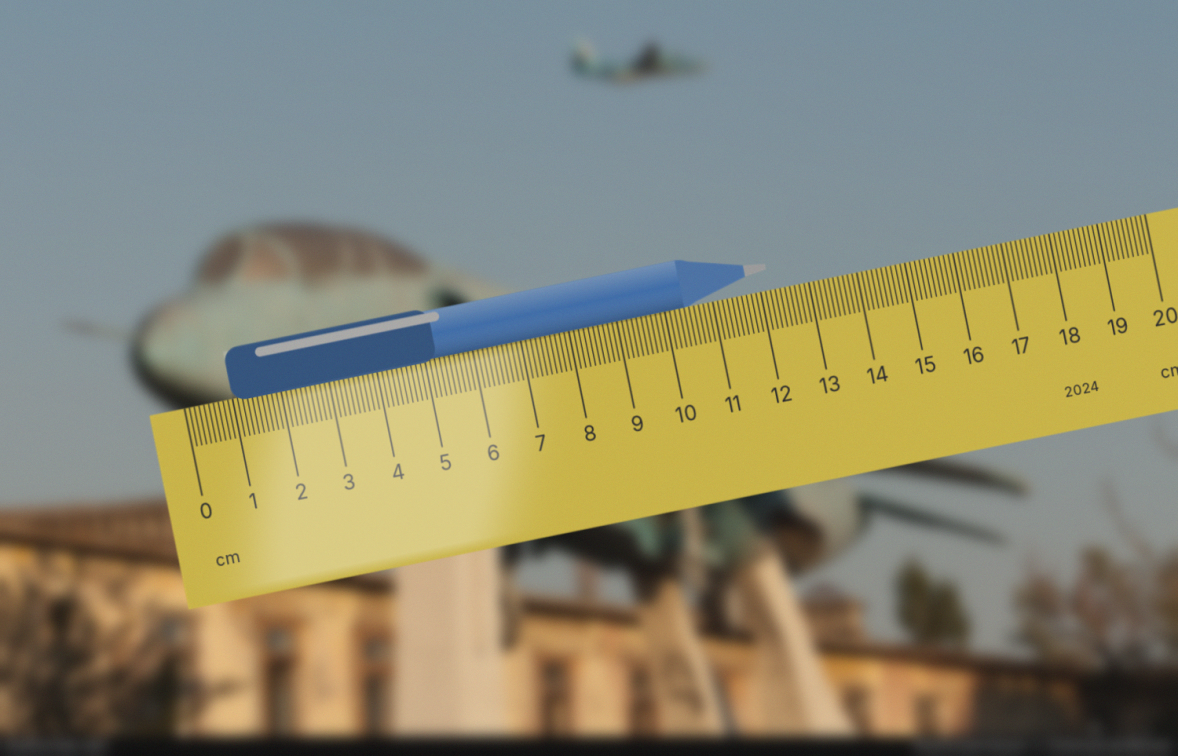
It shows 11.2,cm
